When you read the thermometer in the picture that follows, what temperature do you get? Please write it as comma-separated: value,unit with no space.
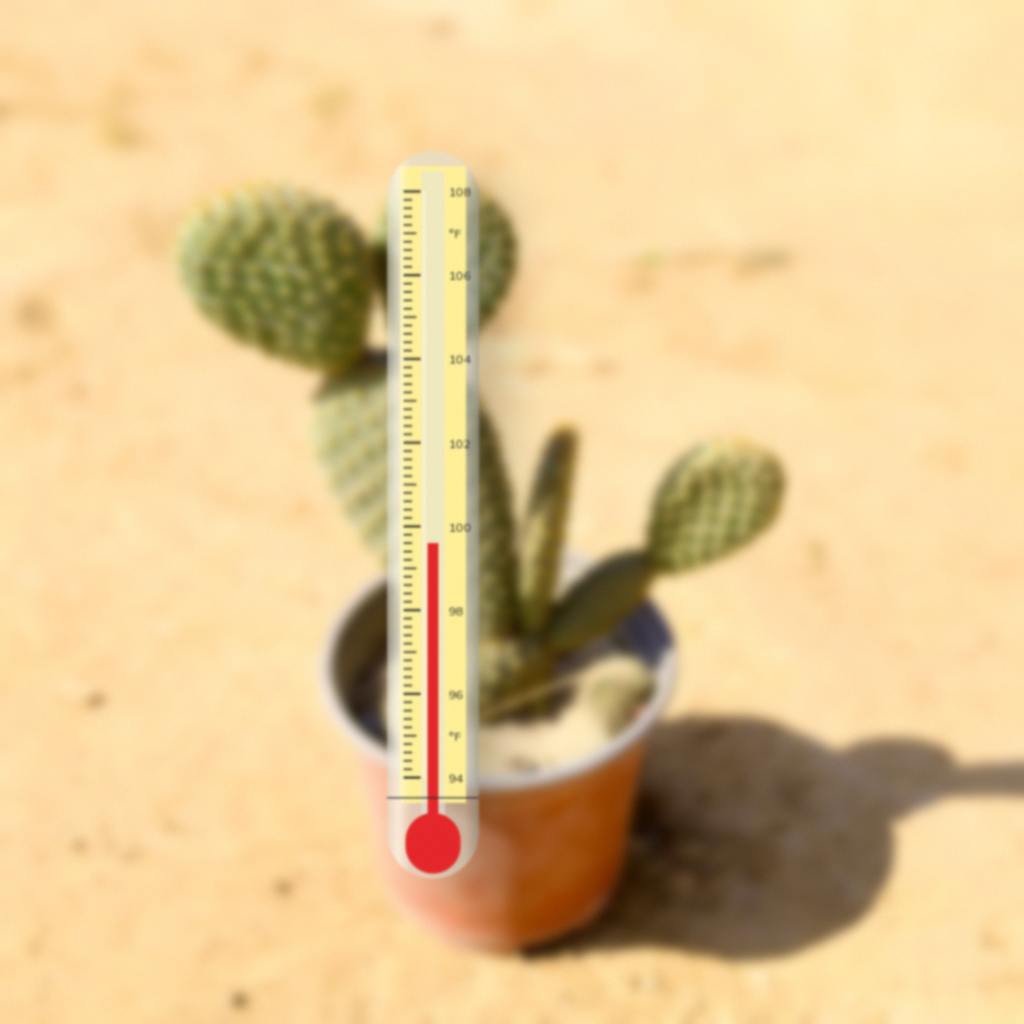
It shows 99.6,°F
